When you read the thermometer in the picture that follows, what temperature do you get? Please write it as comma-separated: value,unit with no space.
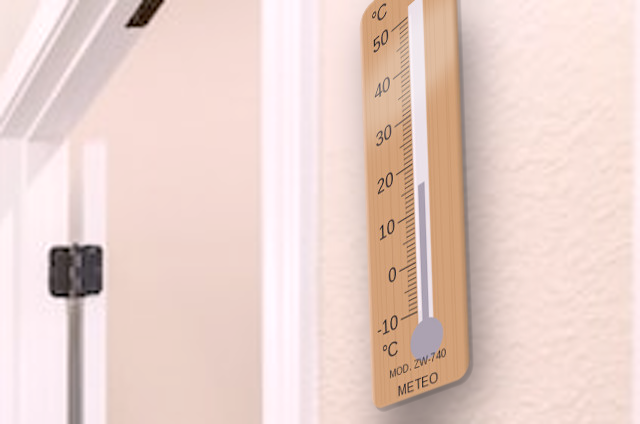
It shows 15,°C
